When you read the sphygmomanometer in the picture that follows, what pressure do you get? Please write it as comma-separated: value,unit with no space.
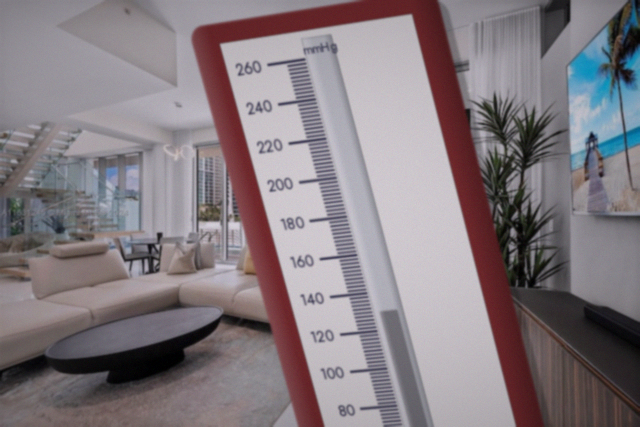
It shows 130,mmHg
